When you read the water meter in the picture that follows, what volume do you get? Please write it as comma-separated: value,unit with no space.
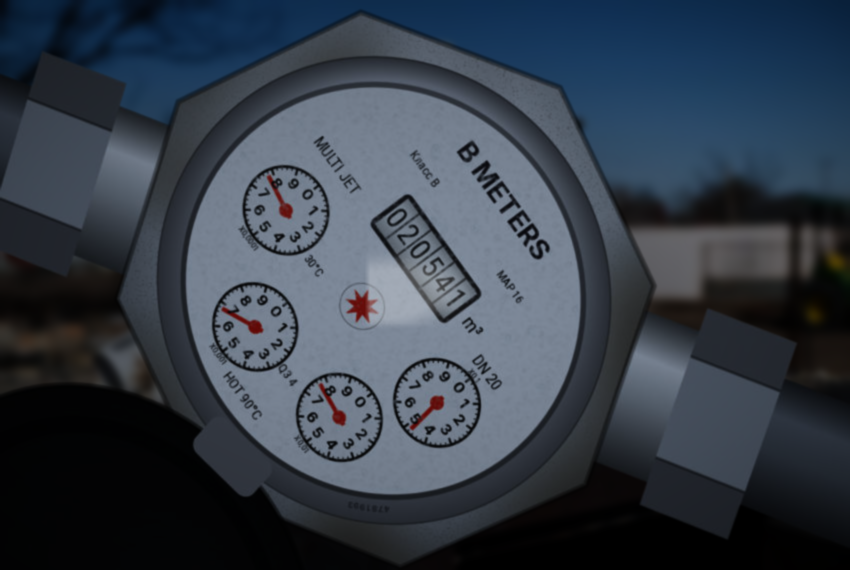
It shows 20541.4767,m³
